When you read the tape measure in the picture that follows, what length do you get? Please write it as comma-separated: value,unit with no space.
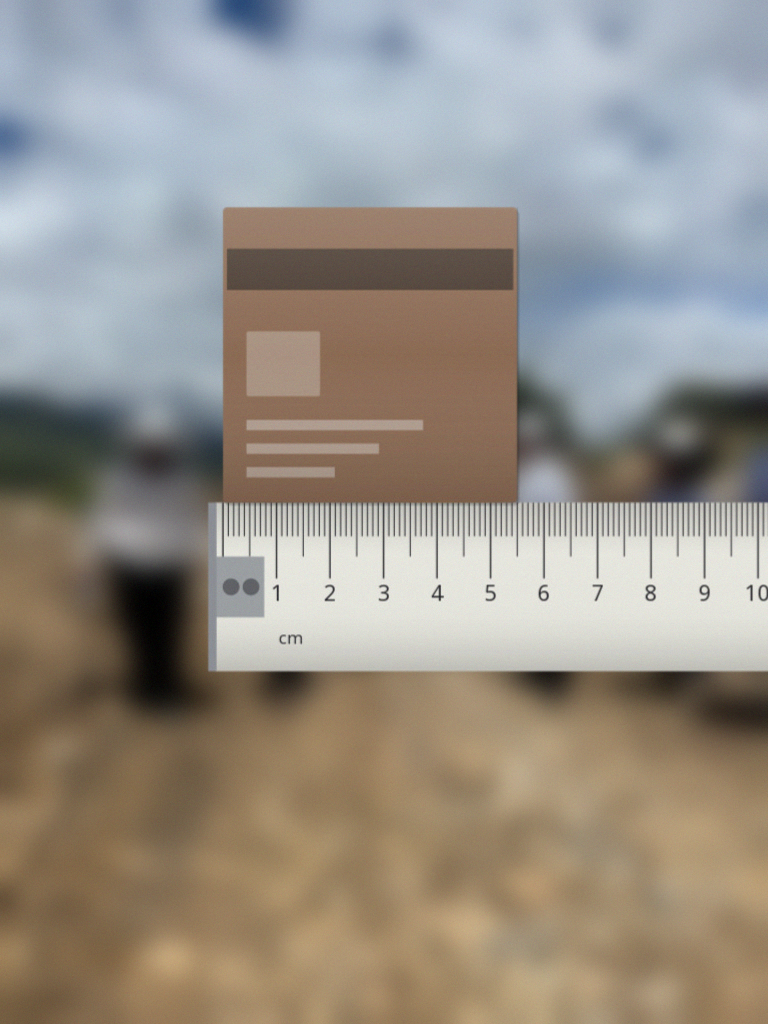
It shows 5.5,cm
